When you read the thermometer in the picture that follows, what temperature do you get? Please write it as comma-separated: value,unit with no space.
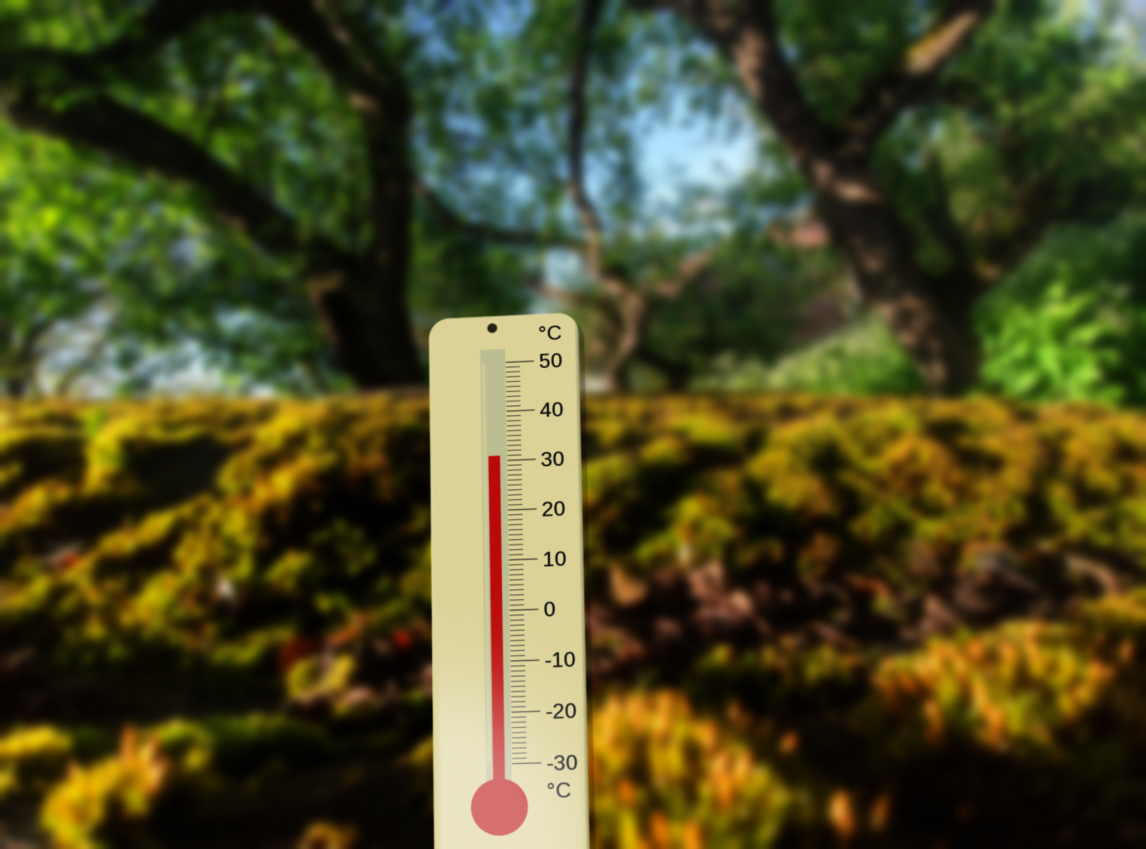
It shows 31,°C
